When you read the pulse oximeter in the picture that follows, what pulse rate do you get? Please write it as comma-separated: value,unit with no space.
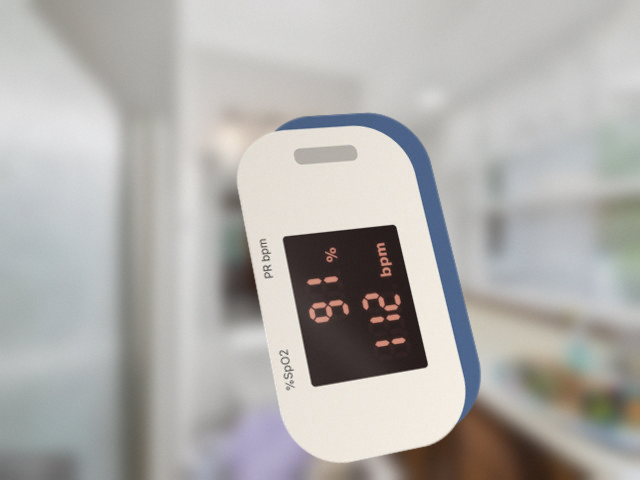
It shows 112,bpm
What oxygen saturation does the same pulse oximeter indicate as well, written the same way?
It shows 91,%
